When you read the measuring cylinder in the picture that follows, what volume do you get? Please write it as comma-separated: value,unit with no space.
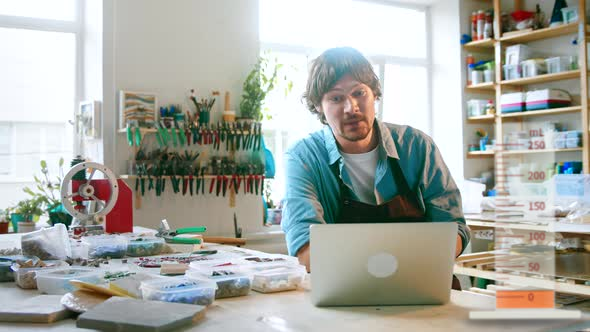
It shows 10,mL
